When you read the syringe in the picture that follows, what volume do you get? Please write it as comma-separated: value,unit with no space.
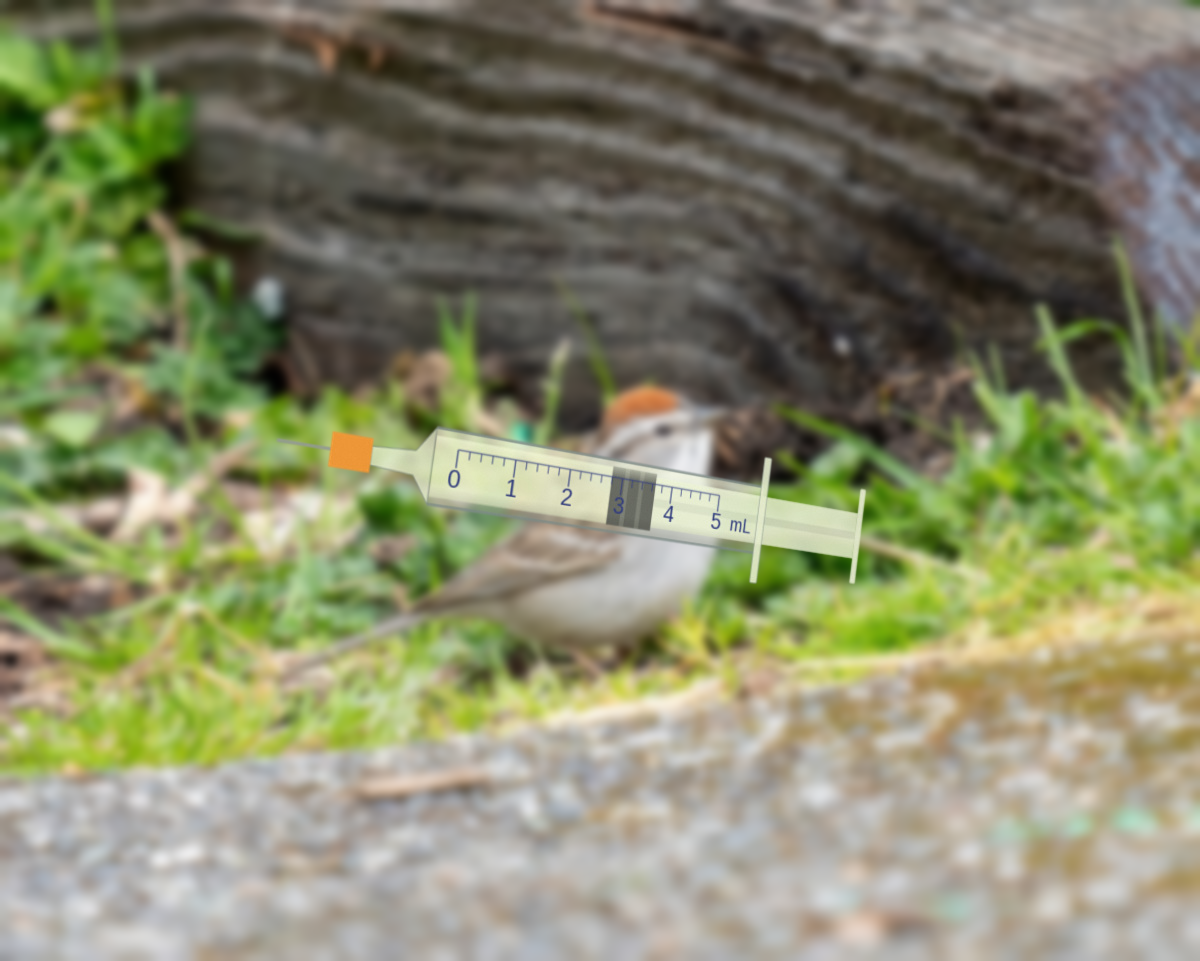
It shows 2.8,mL
